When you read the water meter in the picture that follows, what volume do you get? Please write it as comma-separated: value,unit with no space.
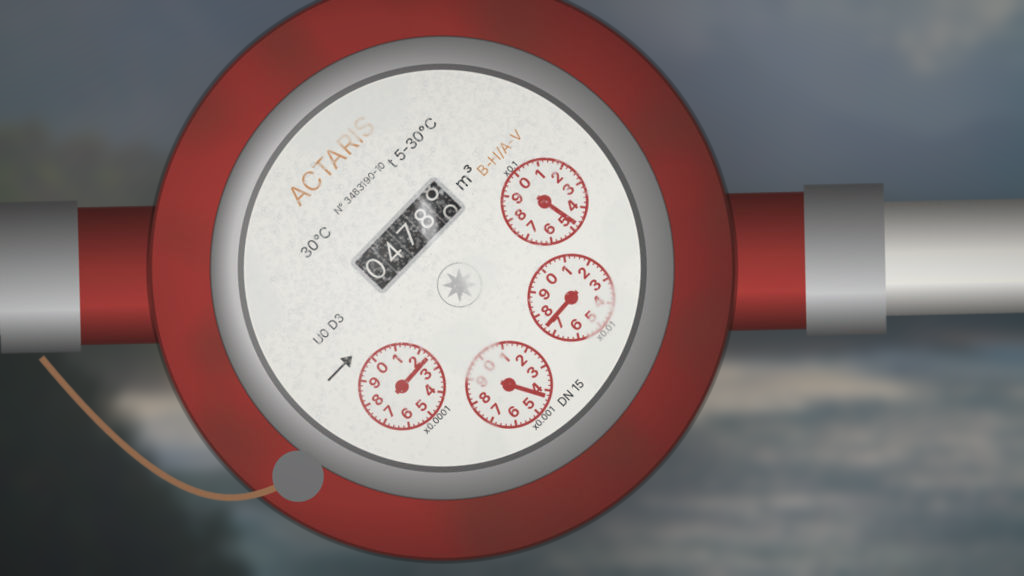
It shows 4788.4742,m³
